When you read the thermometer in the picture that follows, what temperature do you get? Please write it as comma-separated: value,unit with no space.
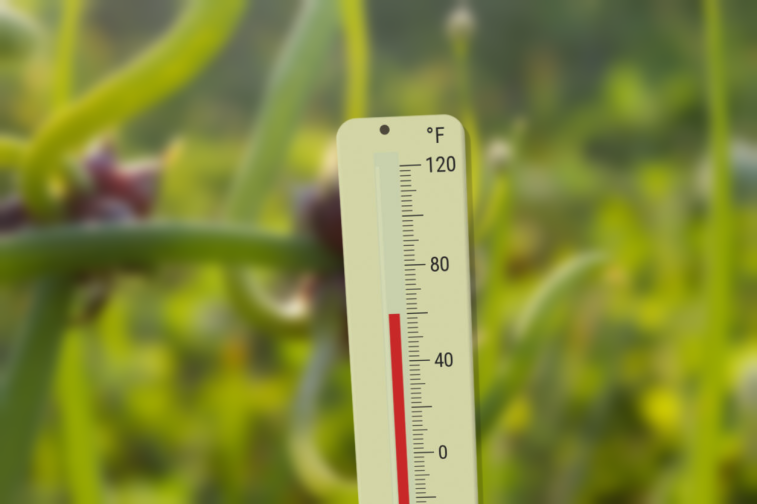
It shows 60,°F
